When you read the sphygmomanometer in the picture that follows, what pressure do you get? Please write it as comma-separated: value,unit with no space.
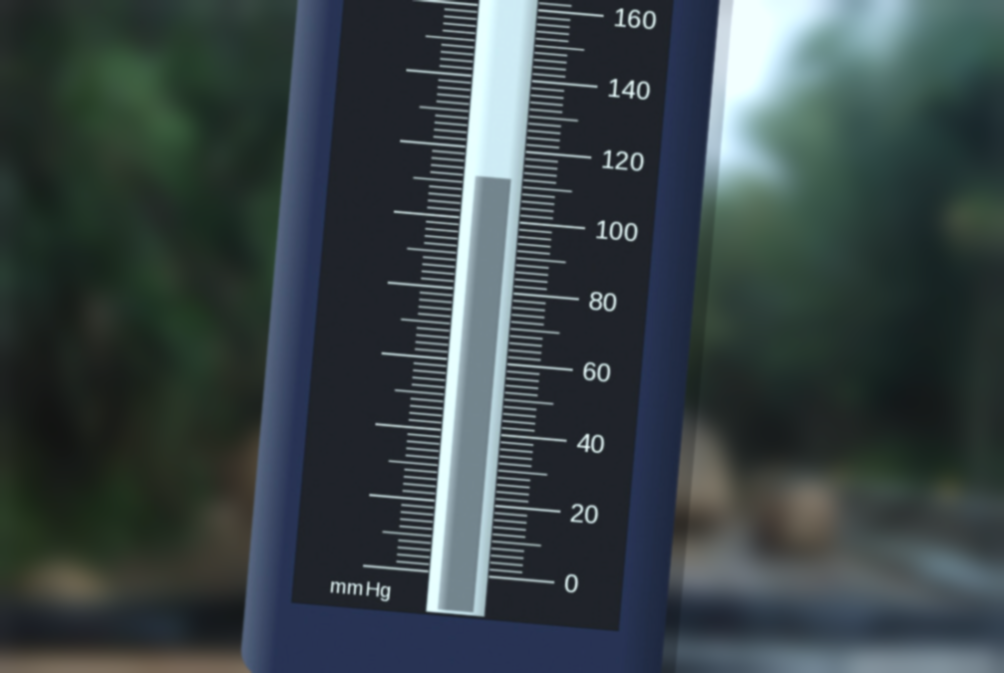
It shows 112,mmHg
